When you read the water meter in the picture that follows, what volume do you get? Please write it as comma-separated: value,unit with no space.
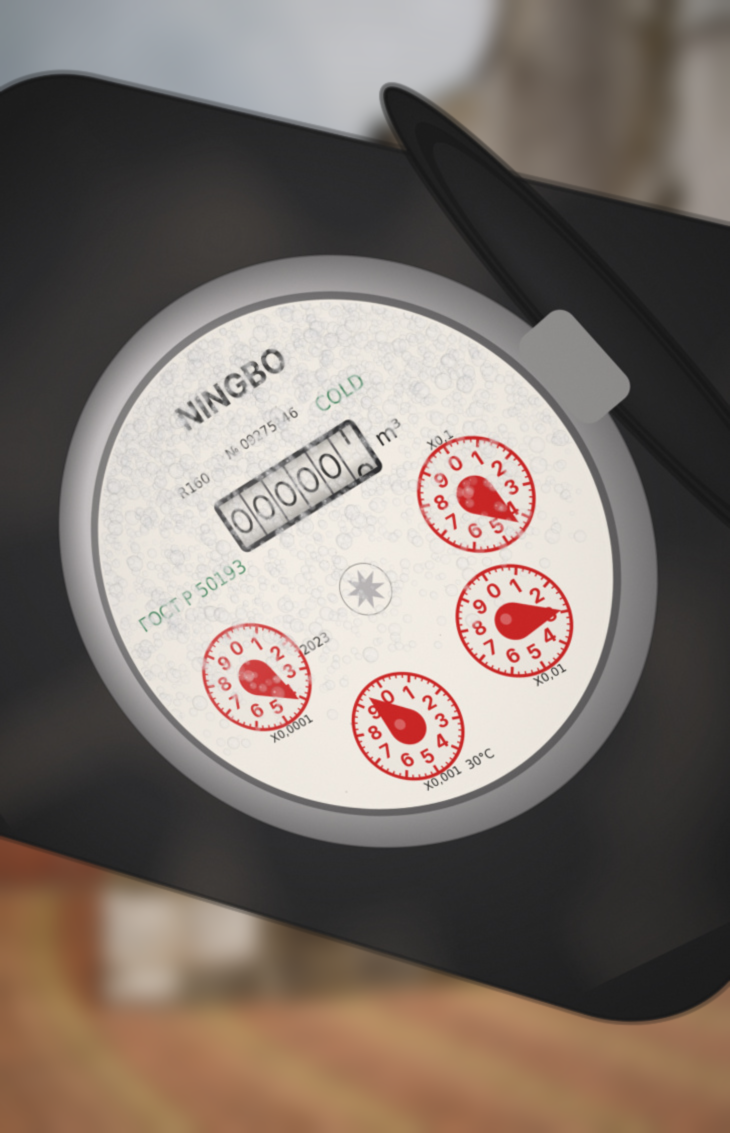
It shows 1.4294,m³
